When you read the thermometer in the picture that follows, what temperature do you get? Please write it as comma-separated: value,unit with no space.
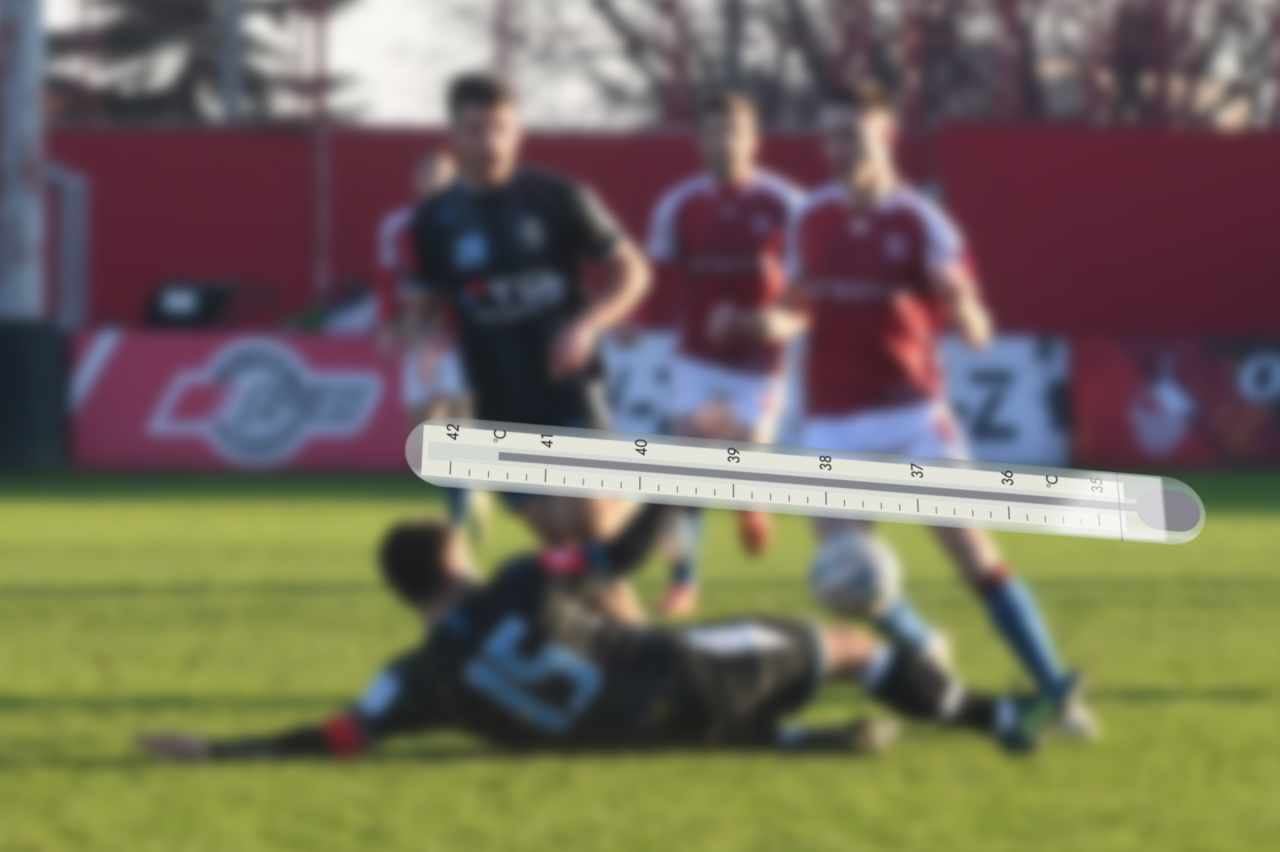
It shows 41.5,°C
